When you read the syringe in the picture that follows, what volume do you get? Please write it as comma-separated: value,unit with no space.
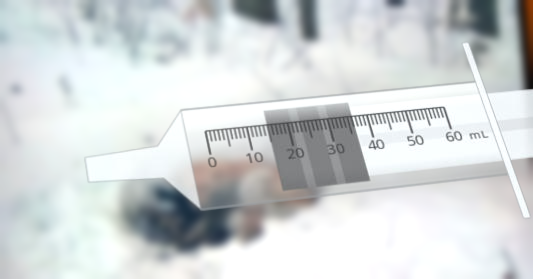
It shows 15,mL
